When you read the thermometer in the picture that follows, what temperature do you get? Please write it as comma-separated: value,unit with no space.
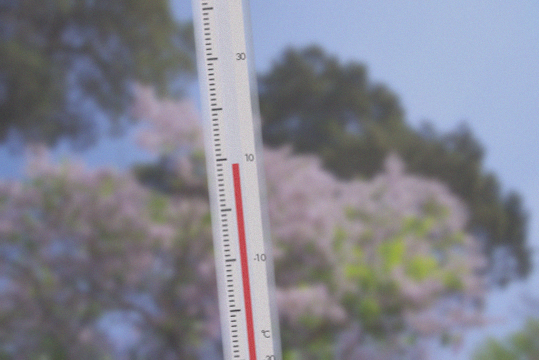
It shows 9,°C
